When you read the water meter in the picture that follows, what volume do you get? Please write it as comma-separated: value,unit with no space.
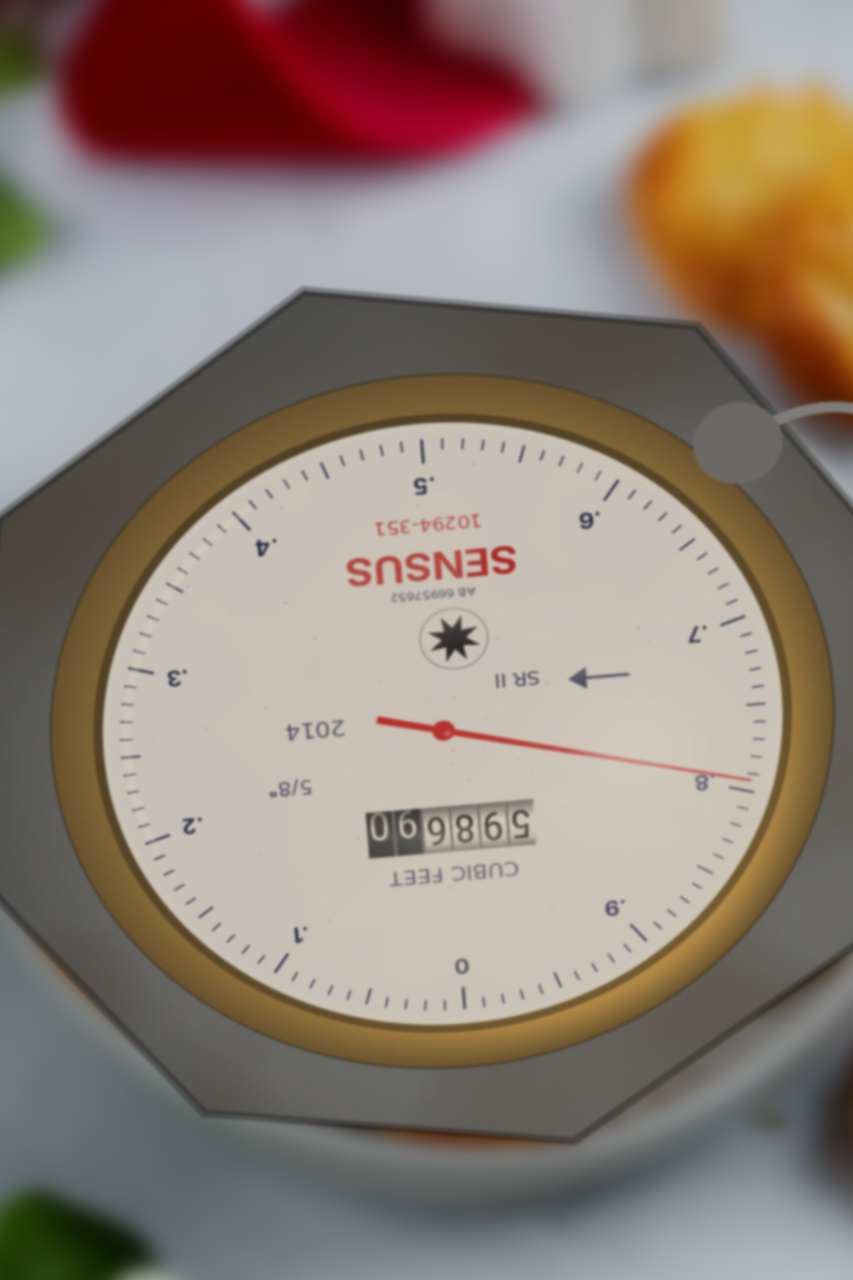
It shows 598689.79,ft³
